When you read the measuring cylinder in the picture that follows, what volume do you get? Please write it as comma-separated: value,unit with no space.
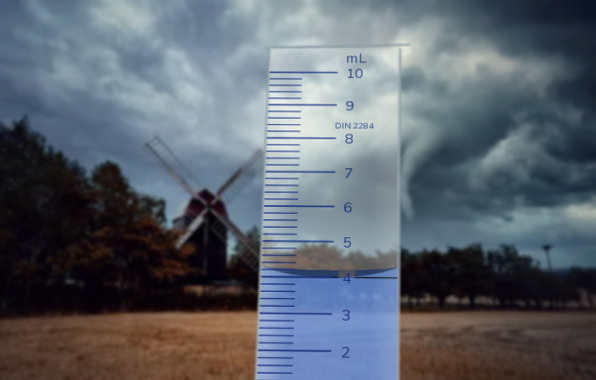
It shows 4,mL
